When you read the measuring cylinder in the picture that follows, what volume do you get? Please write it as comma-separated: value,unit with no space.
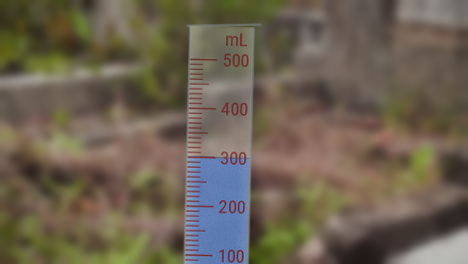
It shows 300,mL
